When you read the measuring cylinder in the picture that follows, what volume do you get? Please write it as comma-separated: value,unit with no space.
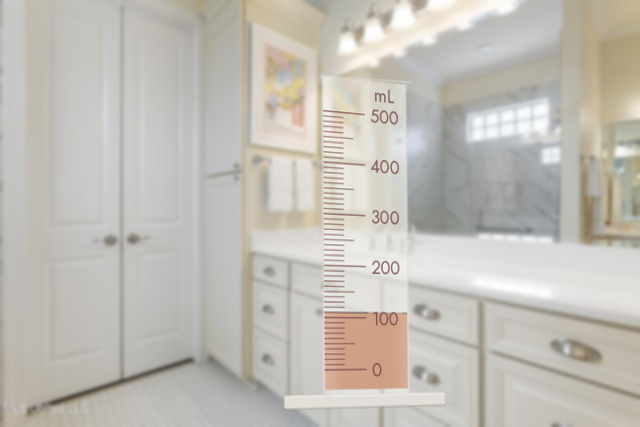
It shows 110,mL
